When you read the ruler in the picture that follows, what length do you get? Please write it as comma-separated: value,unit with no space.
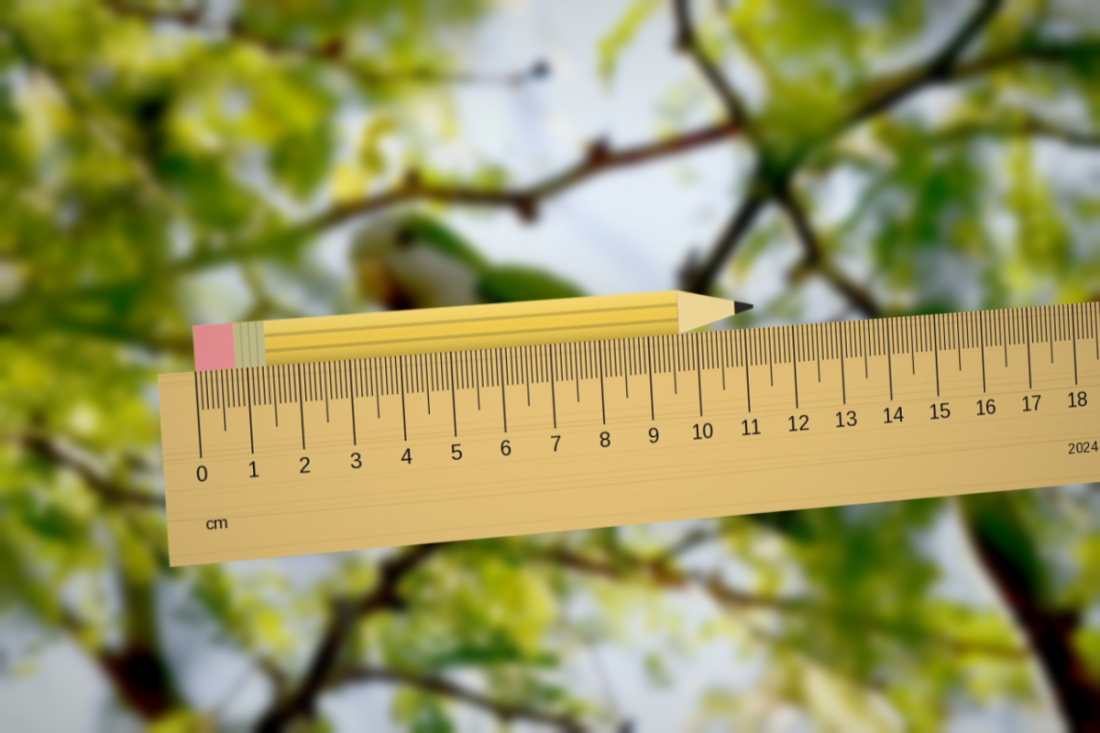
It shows 11.2,cm
